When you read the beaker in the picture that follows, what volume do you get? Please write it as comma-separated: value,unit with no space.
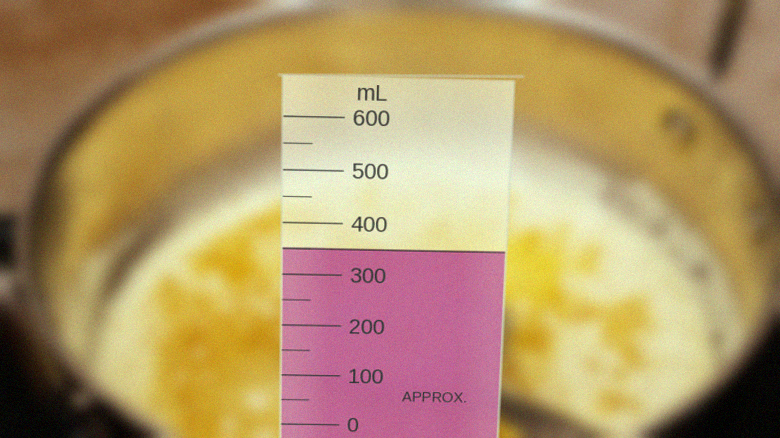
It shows 350,mL
